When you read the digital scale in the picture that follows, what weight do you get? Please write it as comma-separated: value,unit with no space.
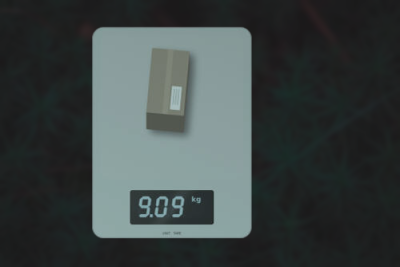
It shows 9.09,kg
